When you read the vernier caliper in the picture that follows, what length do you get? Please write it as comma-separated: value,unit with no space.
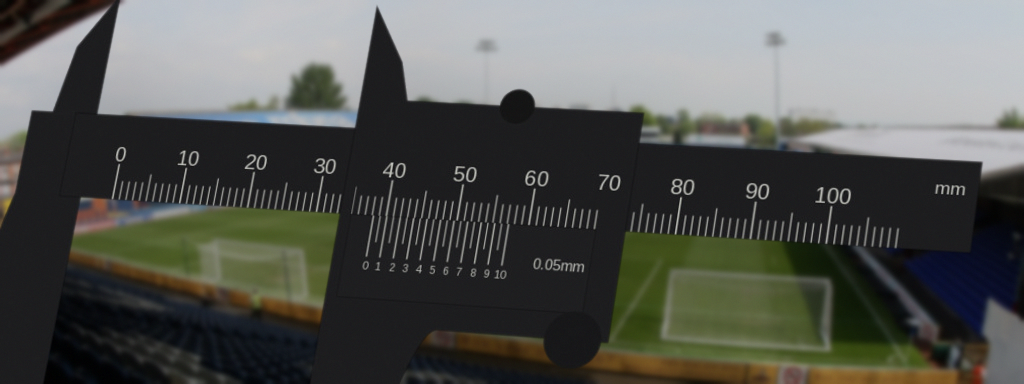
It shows 38.2,mm
